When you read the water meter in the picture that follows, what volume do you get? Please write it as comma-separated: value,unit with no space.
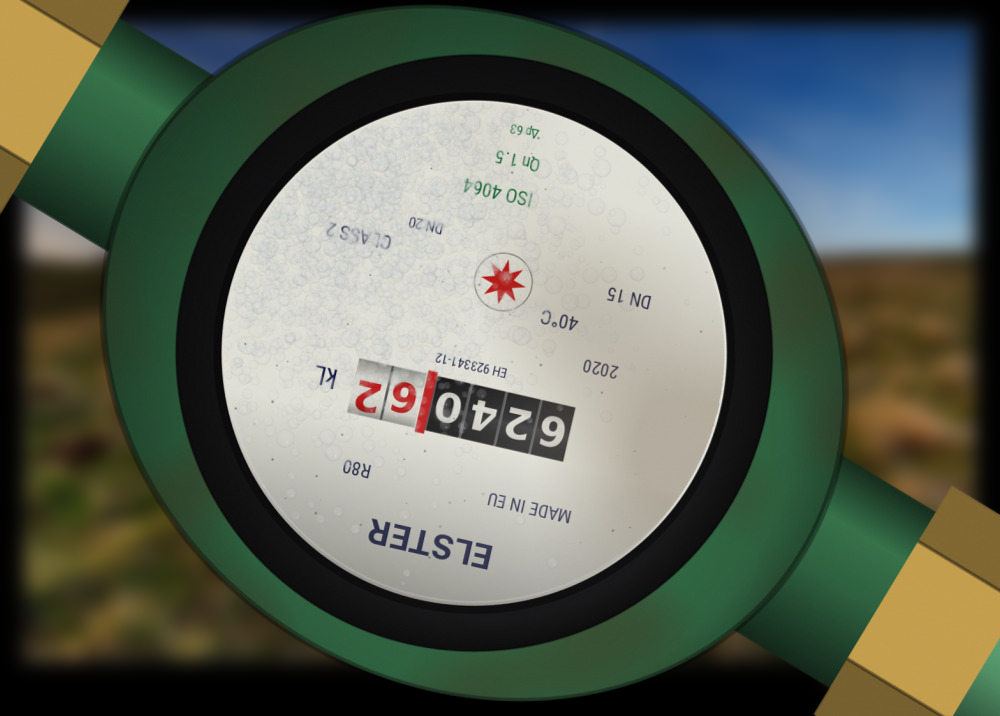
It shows 6240.62,kL
